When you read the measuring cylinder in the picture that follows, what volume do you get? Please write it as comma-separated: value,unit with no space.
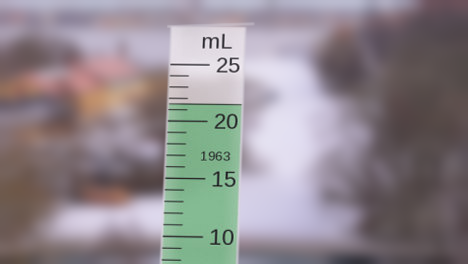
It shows 21.5,mL
